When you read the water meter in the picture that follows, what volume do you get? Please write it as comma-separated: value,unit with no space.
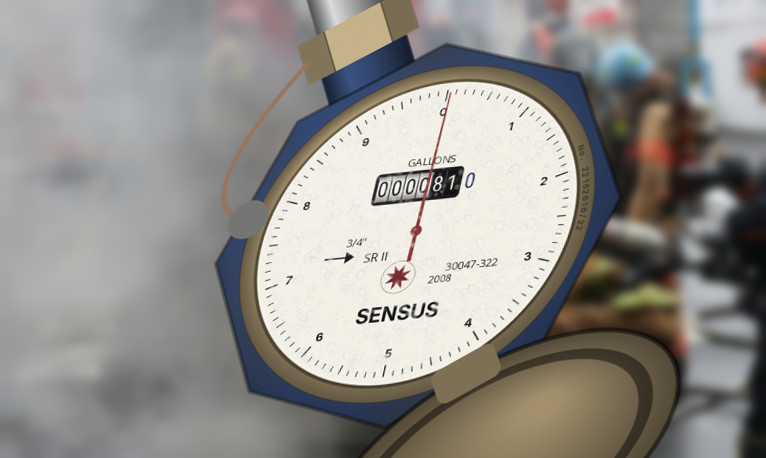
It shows 810.0,gal
